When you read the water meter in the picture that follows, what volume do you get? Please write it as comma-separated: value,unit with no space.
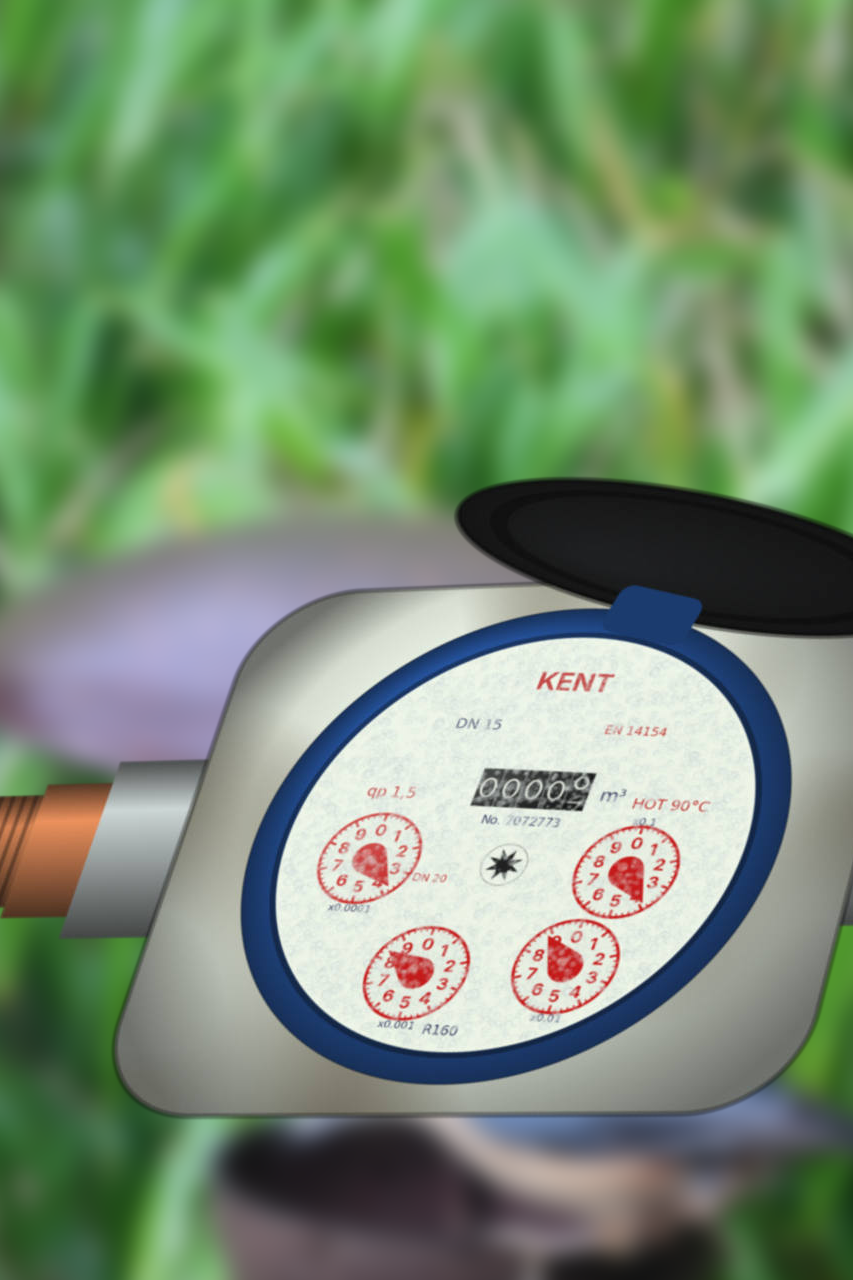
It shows 6.3883,m³
